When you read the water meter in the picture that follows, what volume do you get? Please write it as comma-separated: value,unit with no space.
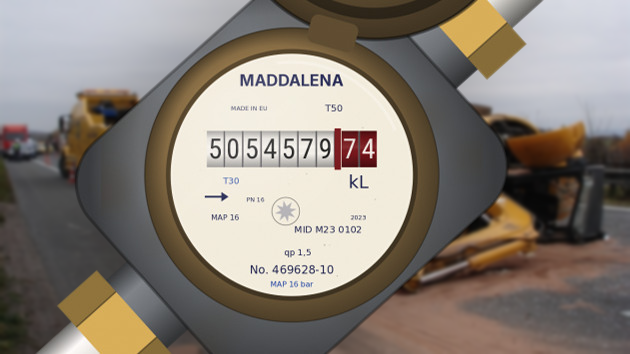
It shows 5054579.74,kL
